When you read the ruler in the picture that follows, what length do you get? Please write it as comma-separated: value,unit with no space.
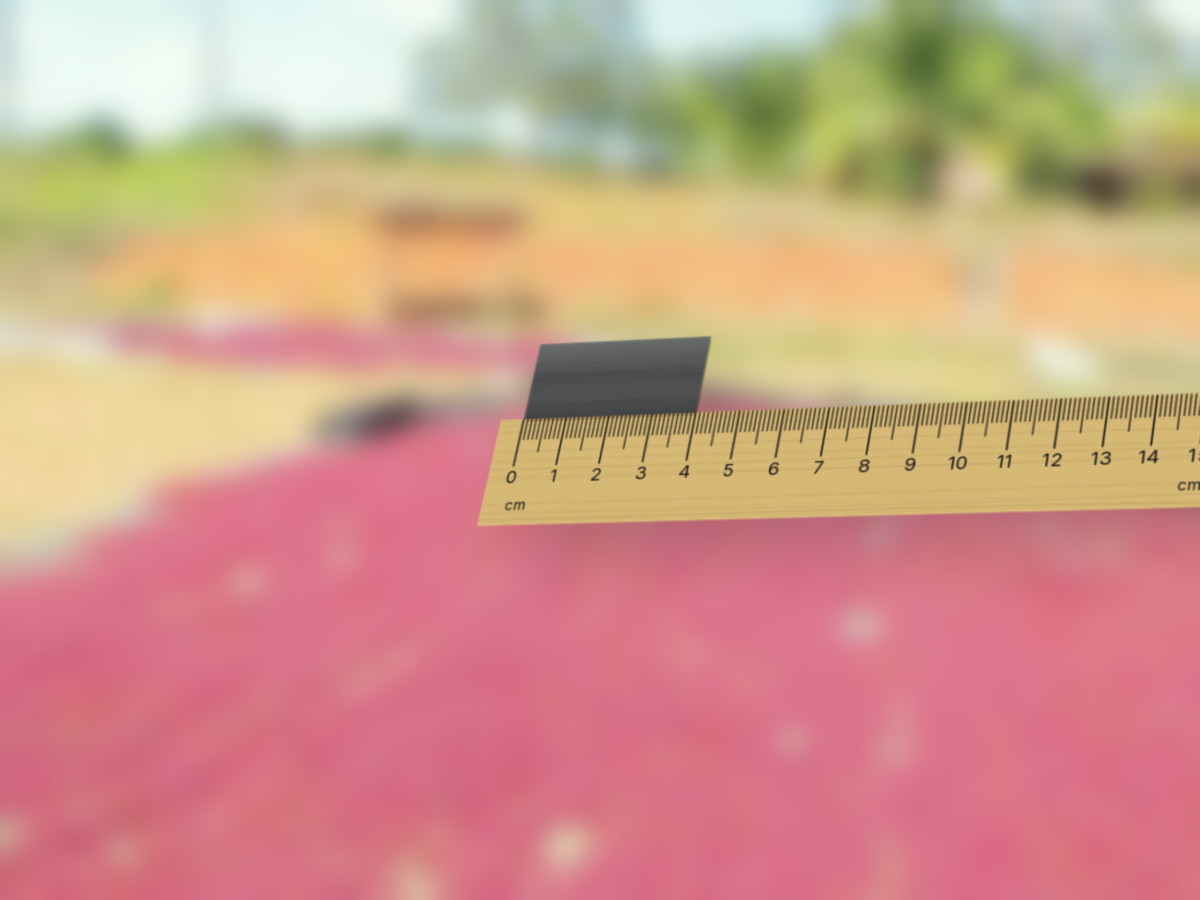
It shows 4,cm
